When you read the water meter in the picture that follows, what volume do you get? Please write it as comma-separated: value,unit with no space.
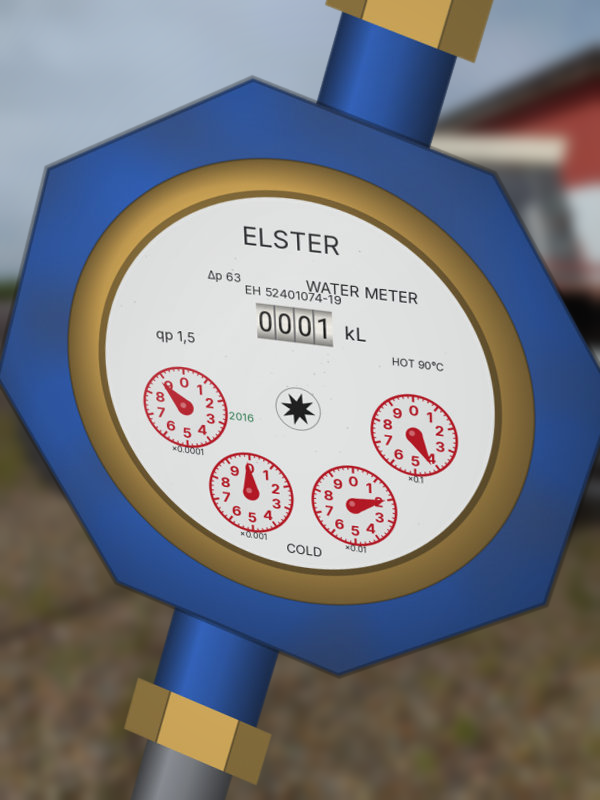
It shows 1.4198,kL
